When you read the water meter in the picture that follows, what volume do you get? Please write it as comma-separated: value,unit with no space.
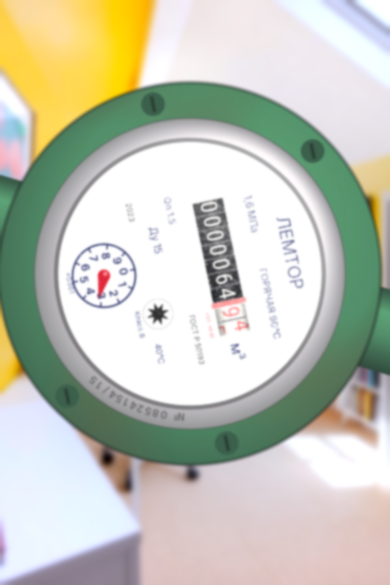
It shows 64.943,m³
